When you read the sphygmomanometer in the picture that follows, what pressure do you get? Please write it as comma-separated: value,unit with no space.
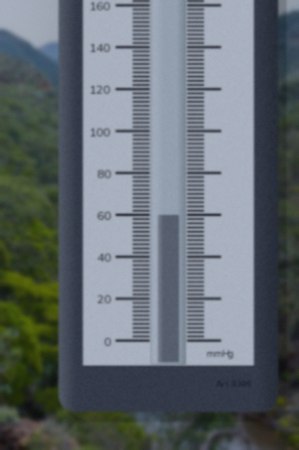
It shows 60,mmHg
